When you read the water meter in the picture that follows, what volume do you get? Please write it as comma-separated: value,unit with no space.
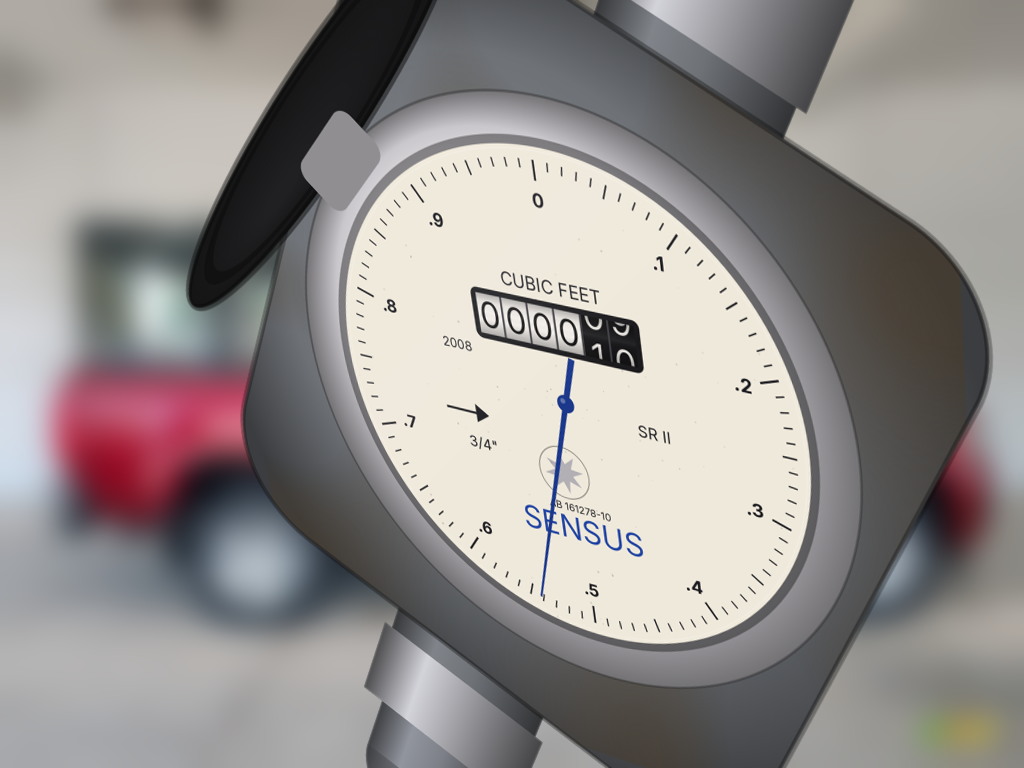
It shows 9.54,ft³
